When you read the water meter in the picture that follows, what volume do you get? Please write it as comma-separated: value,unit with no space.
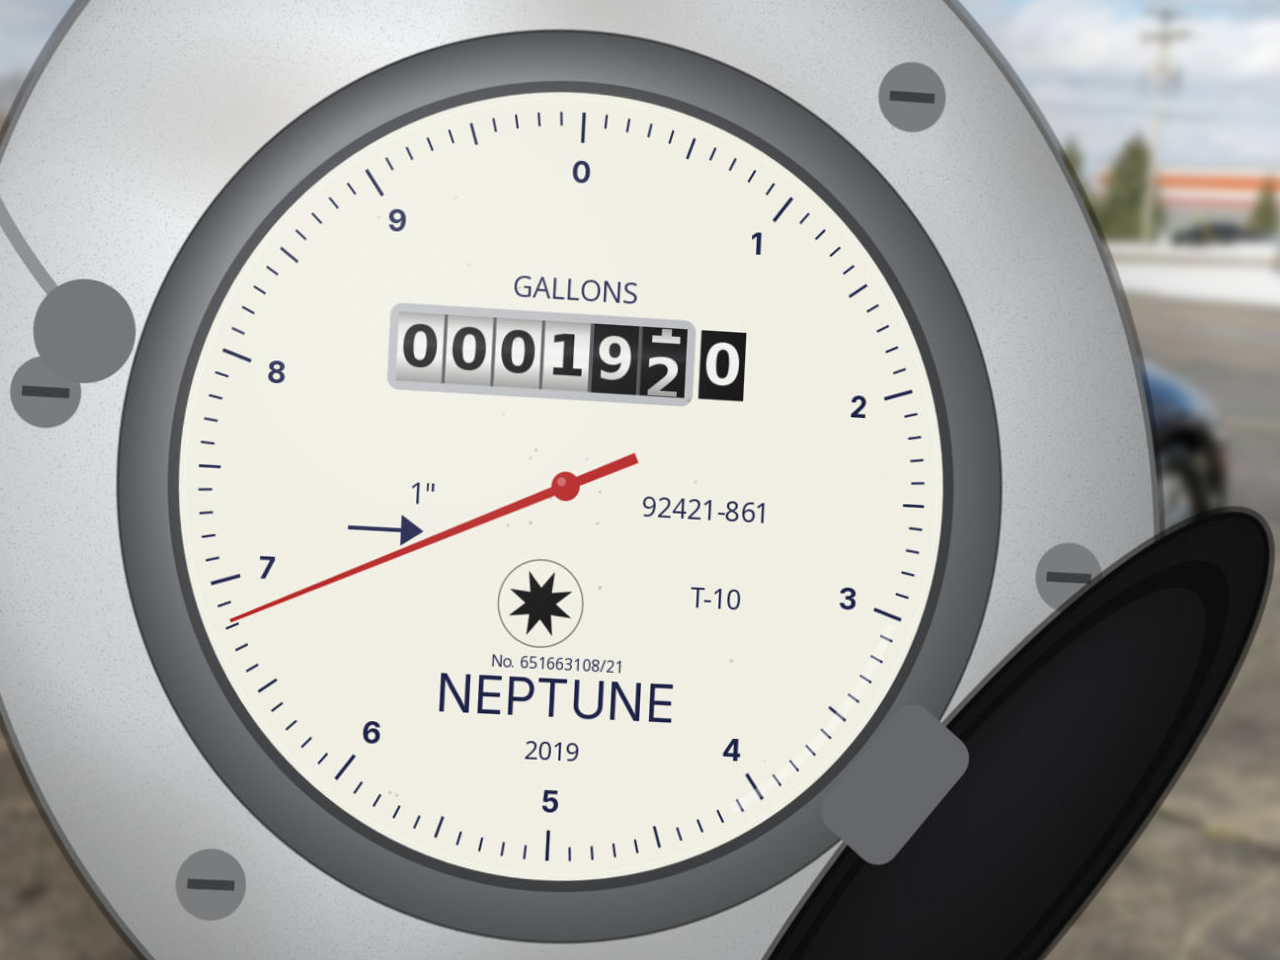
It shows 1916.8,gal
